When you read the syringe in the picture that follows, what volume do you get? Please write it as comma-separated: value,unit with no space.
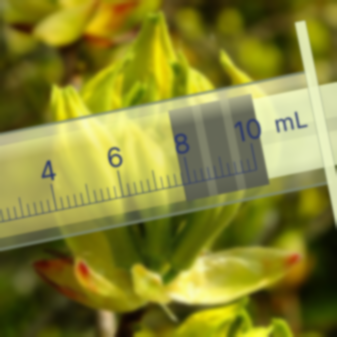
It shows 7.8,mL
